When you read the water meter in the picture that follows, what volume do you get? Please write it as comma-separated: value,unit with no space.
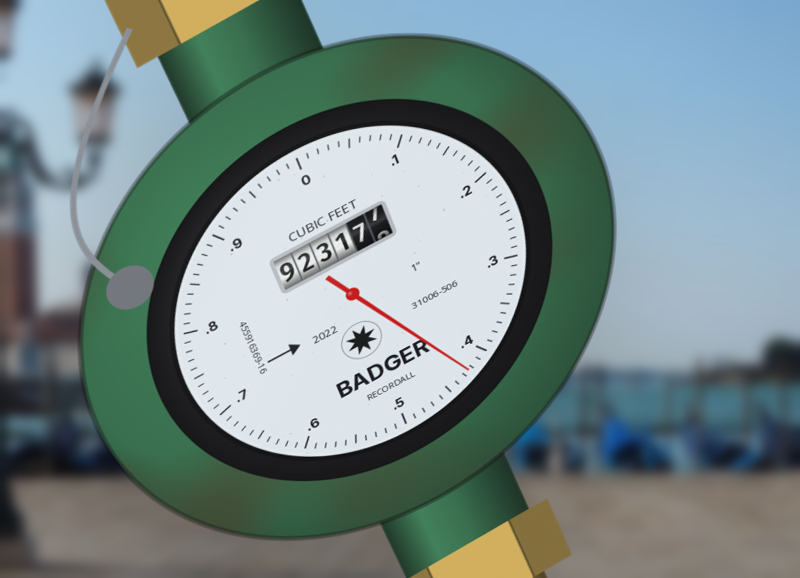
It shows 923177.42,ft³
